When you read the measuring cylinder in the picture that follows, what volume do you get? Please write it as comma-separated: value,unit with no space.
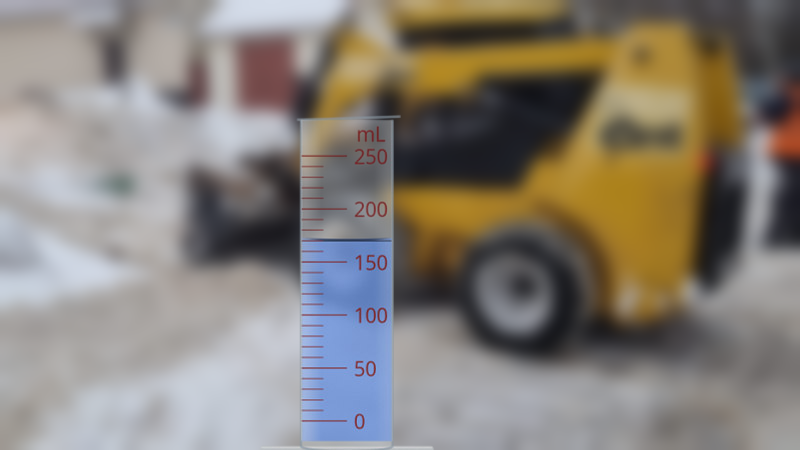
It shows 170,mL
